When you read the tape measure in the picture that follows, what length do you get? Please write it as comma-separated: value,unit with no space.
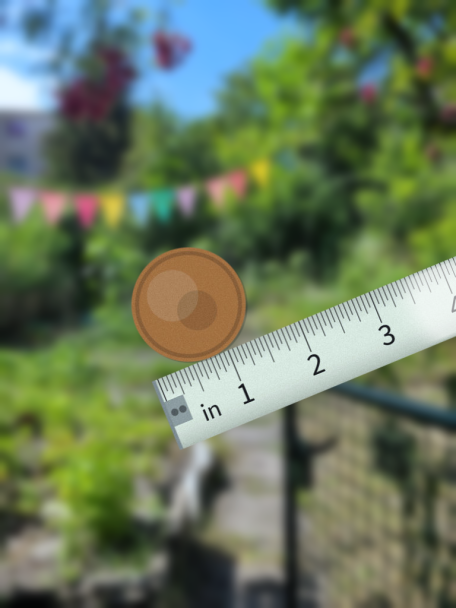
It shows 1.5,in
